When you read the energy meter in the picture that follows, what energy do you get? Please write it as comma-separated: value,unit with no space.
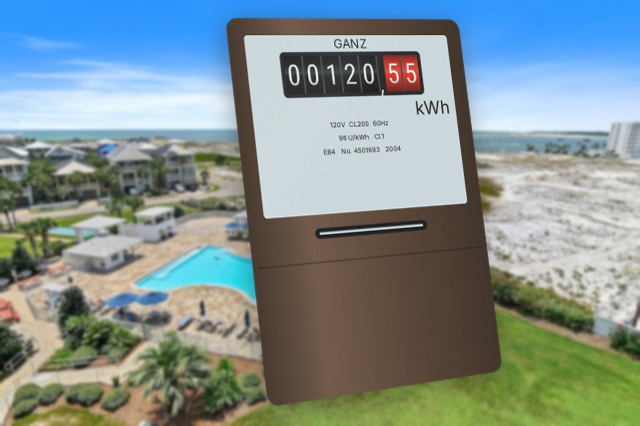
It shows 120.55,kWh
